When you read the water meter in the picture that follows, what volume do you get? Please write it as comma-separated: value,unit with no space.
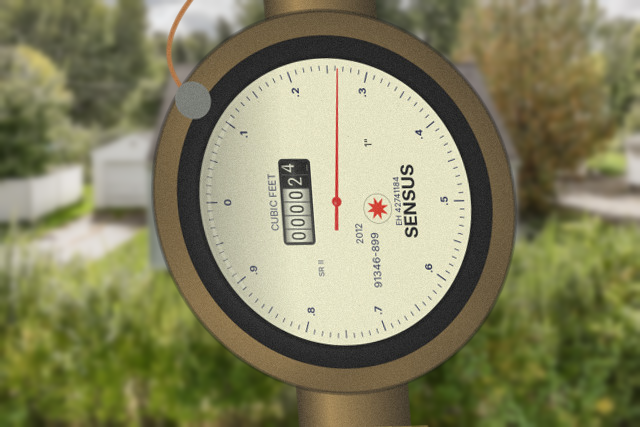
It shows 24.26,ft³
